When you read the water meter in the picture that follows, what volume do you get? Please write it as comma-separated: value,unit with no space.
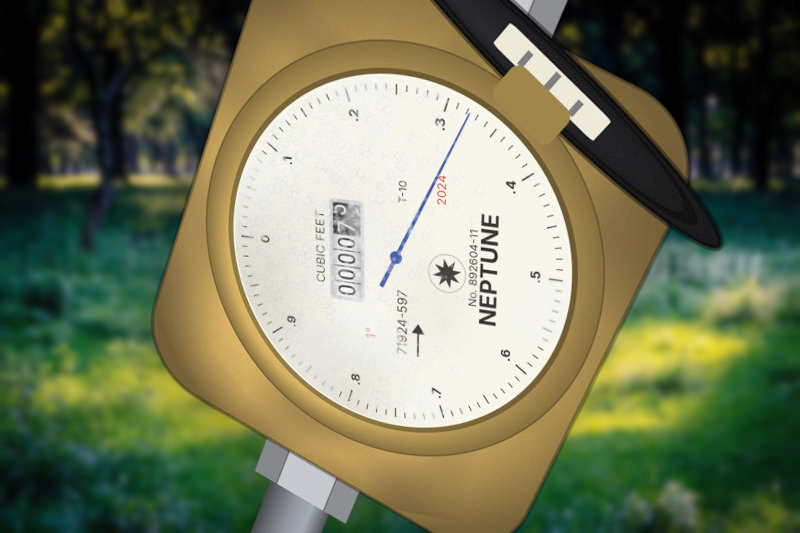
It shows 75.32,ft³
